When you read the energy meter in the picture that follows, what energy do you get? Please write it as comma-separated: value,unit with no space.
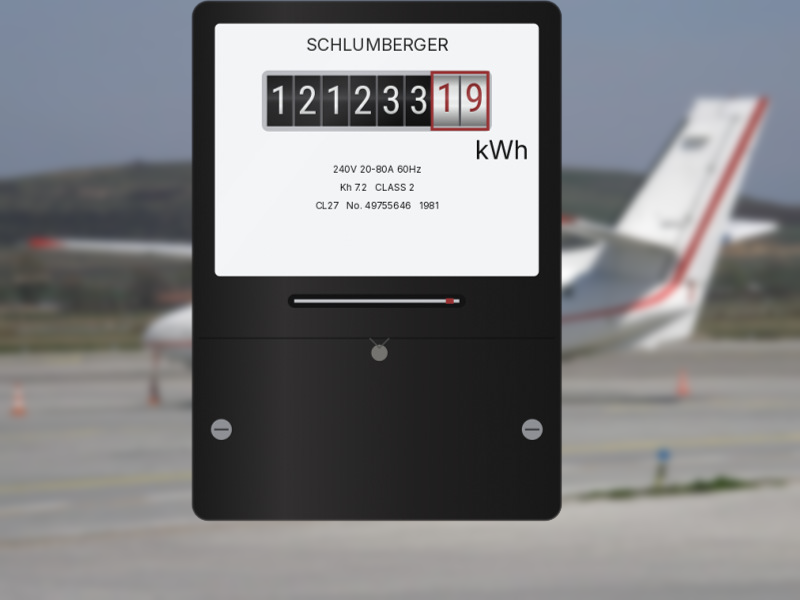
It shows 121233.19,kWh
